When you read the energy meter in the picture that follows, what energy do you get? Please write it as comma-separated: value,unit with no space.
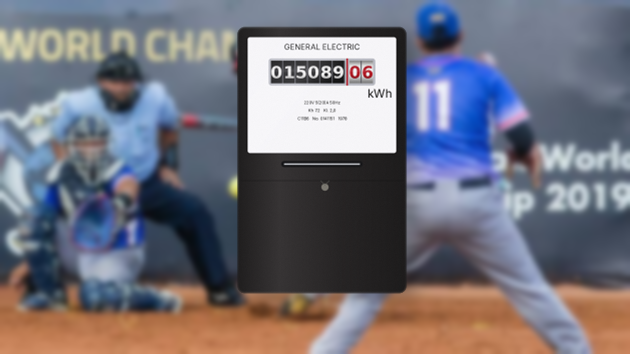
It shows 15089.06,kWh
